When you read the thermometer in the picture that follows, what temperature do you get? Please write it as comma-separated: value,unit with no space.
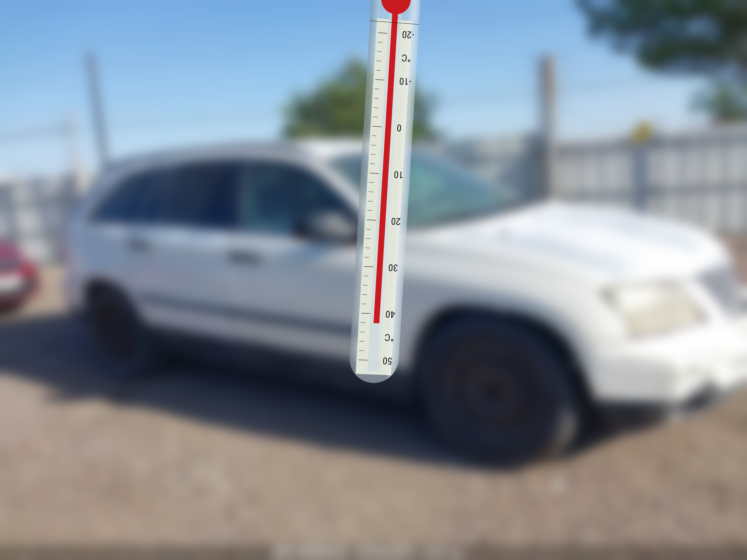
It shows 42,°C
